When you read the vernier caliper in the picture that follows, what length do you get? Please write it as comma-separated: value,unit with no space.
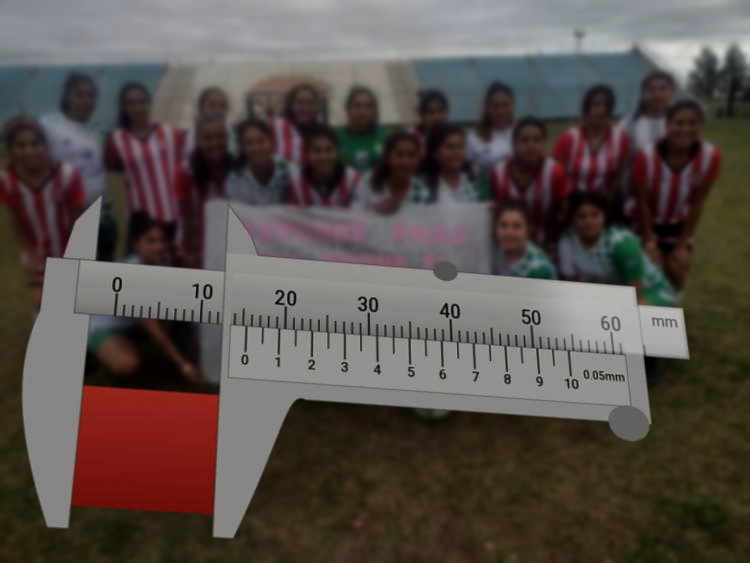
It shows 15.4,mm
